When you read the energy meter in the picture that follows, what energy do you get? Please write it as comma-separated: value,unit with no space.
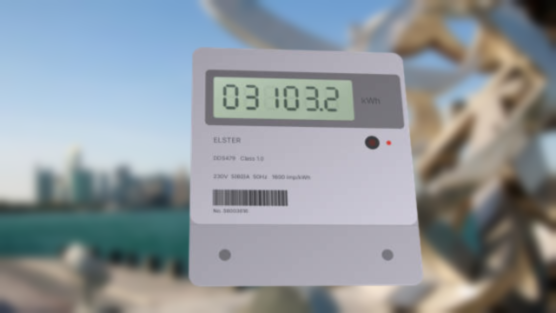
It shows 3103.2,kWh
